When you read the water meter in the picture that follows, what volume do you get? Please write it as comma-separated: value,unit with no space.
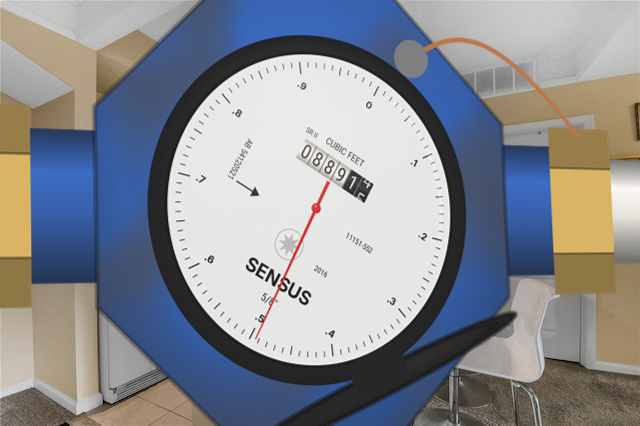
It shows 88914.49,ft³
